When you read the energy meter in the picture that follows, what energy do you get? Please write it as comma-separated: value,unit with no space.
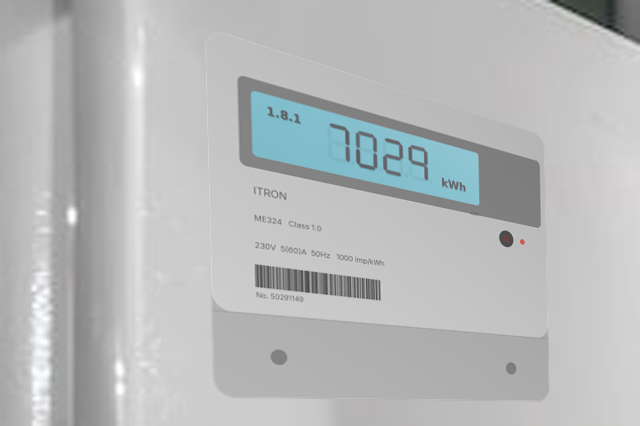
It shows 7029,kWh
